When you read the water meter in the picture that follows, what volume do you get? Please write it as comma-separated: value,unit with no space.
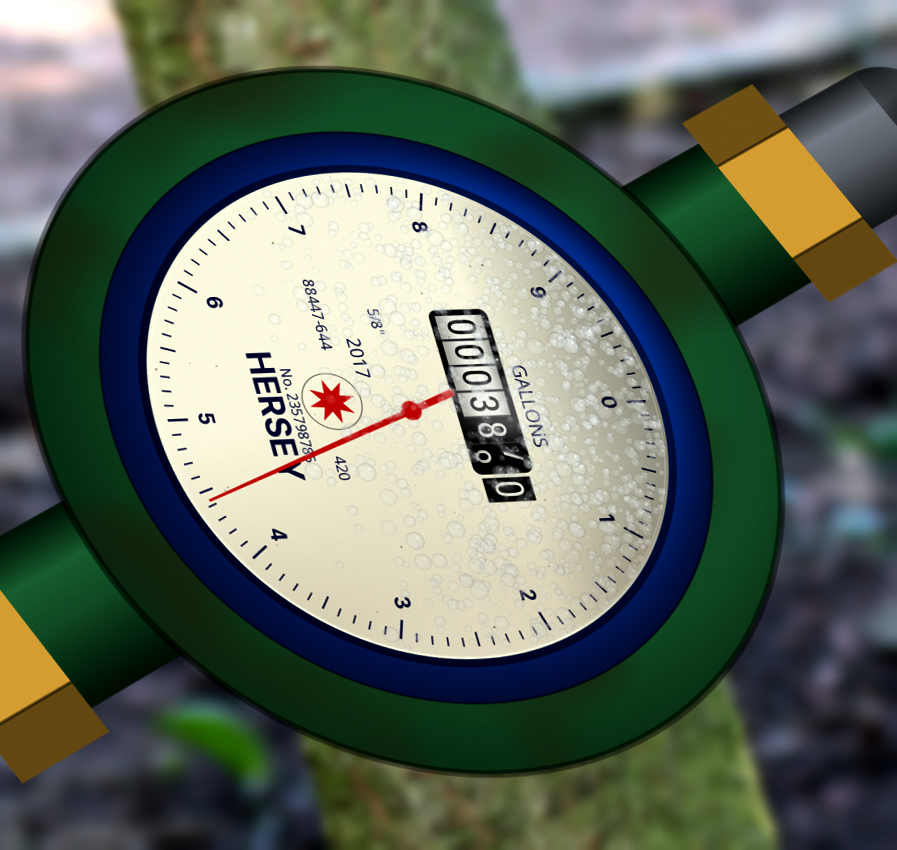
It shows 3874.4,gal
